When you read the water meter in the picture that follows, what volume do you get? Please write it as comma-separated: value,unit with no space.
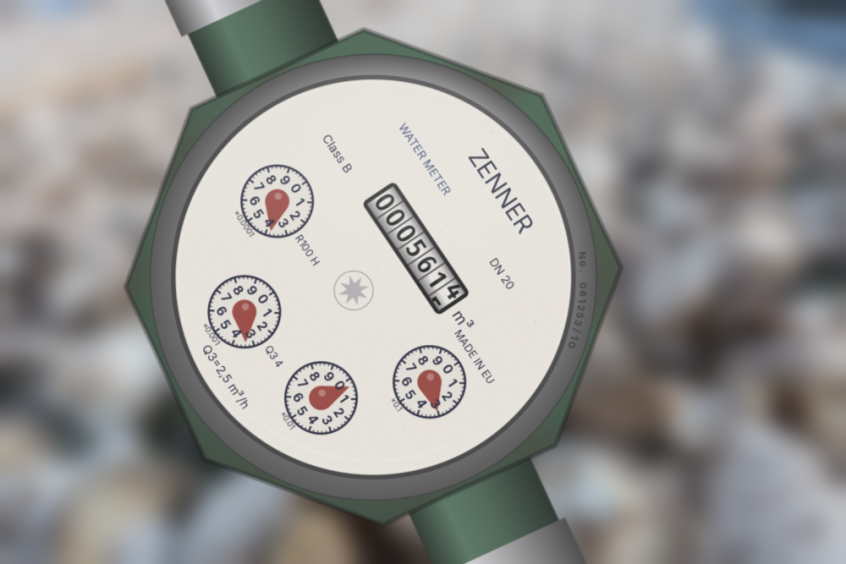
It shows 5614.3033,m³
